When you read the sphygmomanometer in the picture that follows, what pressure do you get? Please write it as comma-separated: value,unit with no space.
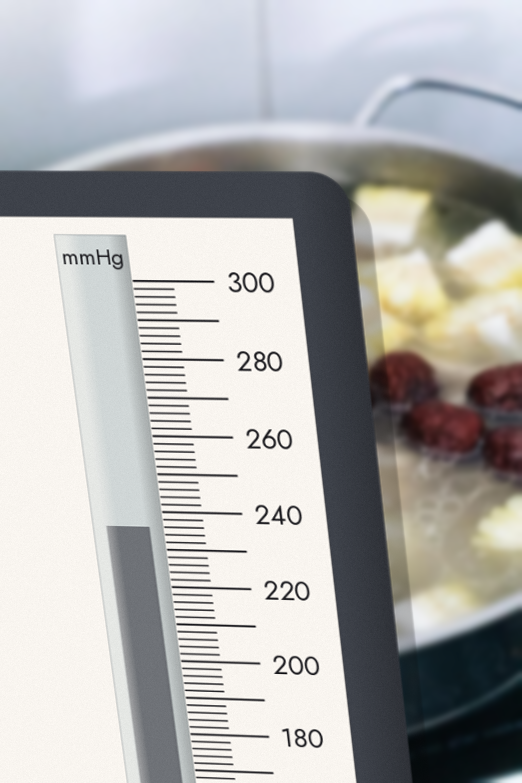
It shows 236,mmHg
